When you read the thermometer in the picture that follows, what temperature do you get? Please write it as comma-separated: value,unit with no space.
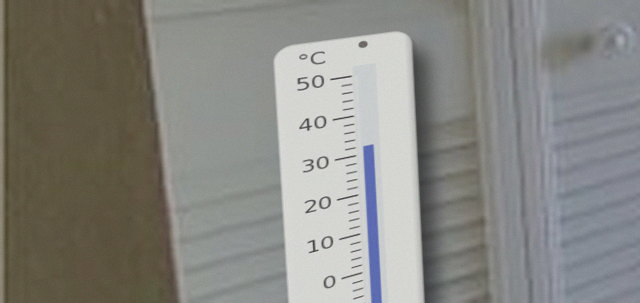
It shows 32,°C
